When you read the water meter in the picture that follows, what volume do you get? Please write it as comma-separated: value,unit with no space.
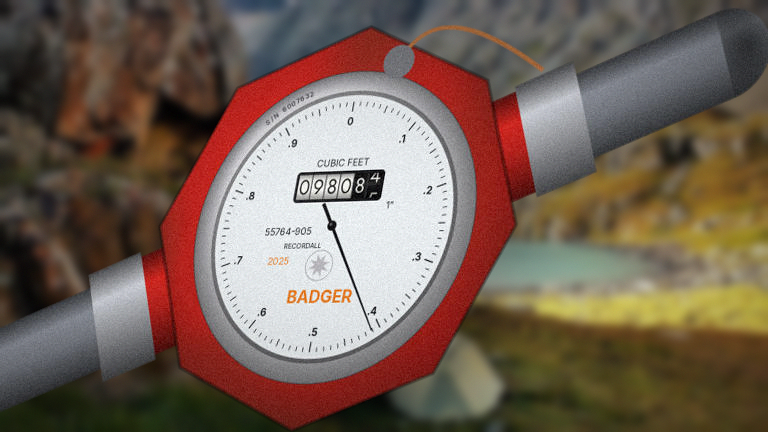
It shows 98084.41,ft³
